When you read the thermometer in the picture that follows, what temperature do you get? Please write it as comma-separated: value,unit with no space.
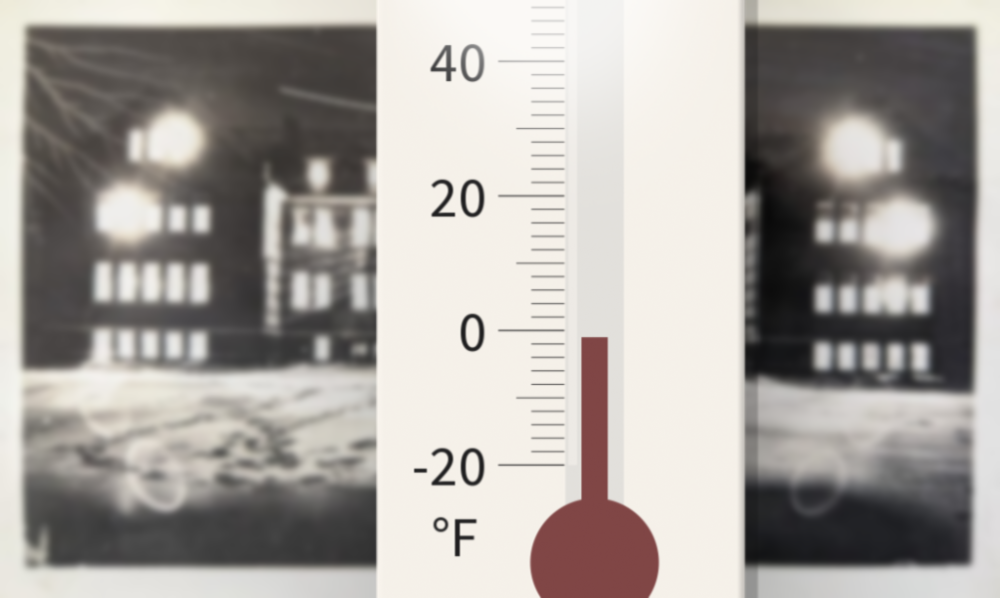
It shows -1,°F
